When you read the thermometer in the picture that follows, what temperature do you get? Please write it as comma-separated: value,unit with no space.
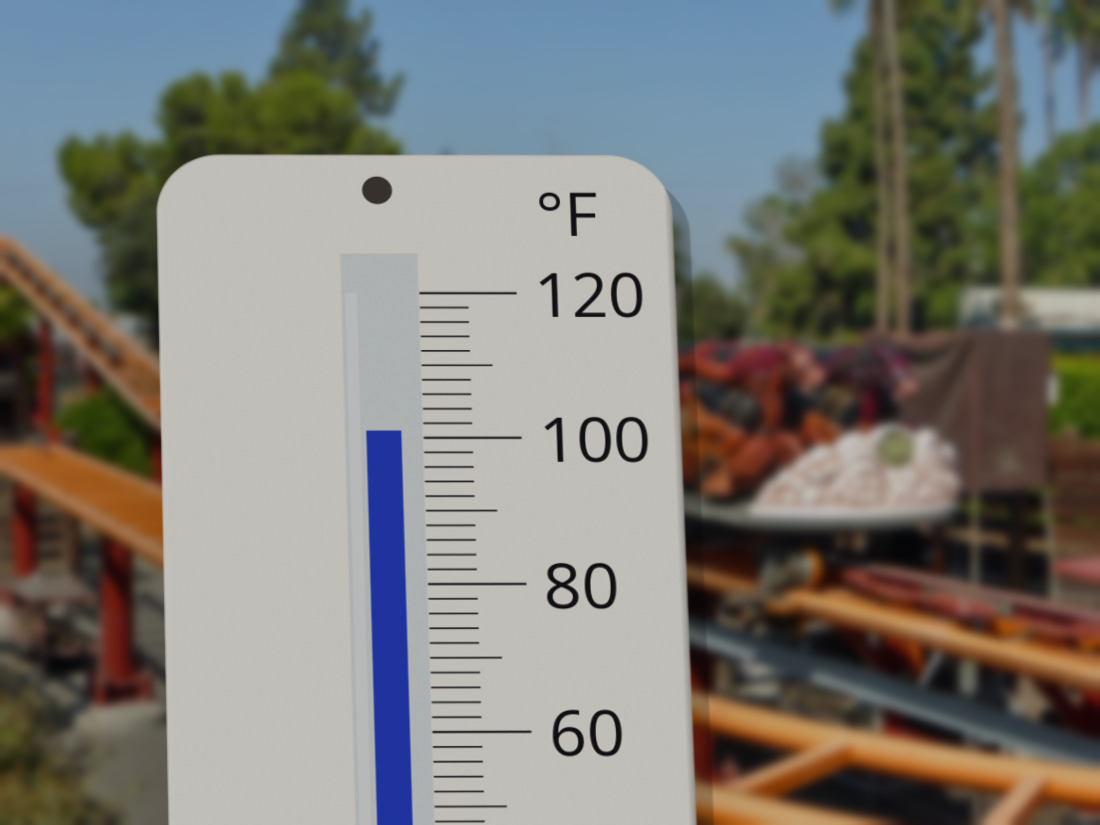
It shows 101,°F
